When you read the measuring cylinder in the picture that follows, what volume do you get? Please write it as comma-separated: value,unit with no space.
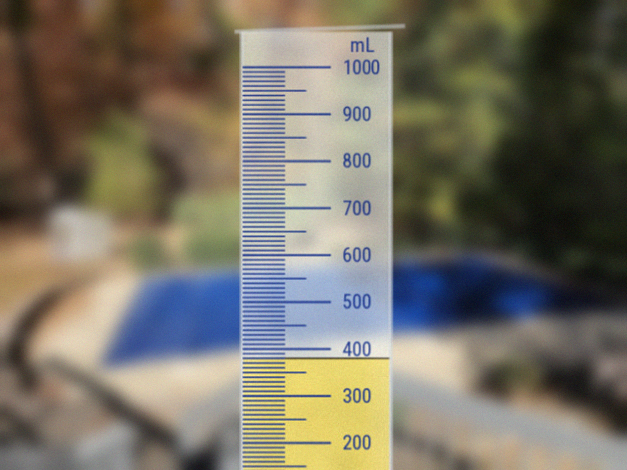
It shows 380,mL
